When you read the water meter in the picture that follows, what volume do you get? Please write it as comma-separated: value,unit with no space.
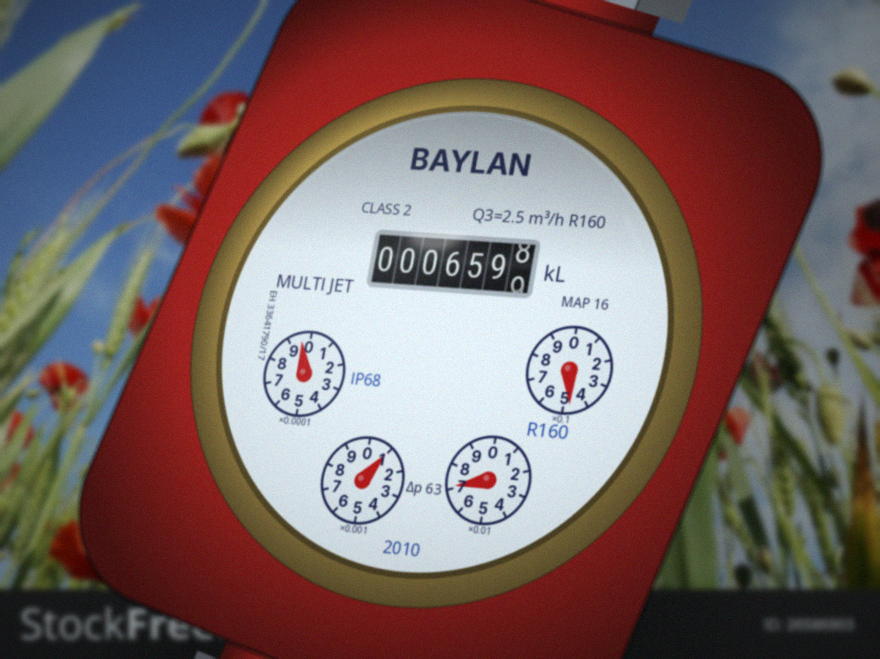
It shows 6598.4709,kL
